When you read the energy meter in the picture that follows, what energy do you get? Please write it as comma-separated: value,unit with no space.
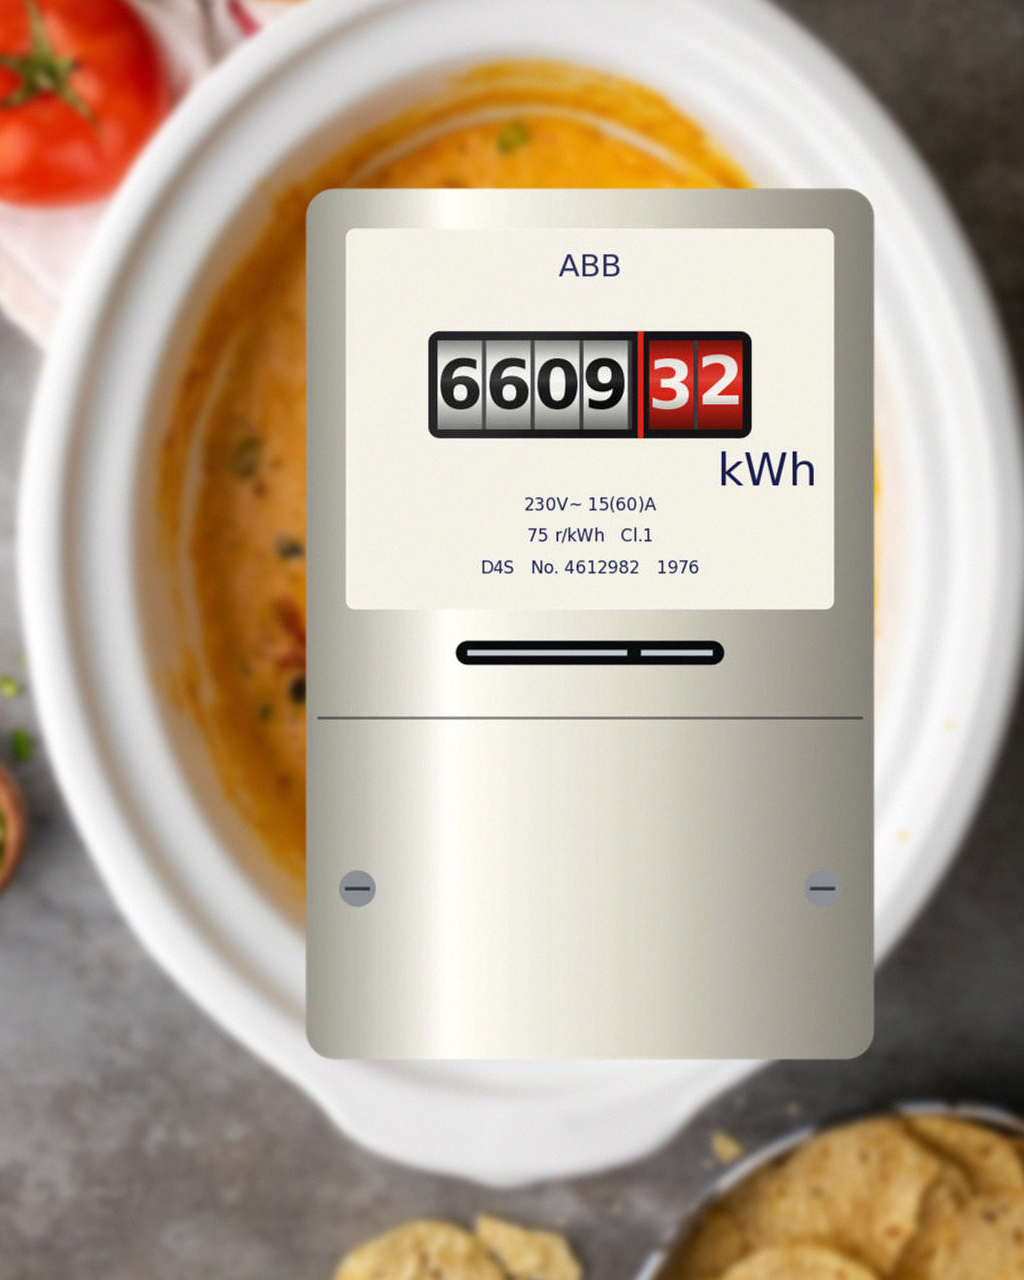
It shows 6609.32,kWh
